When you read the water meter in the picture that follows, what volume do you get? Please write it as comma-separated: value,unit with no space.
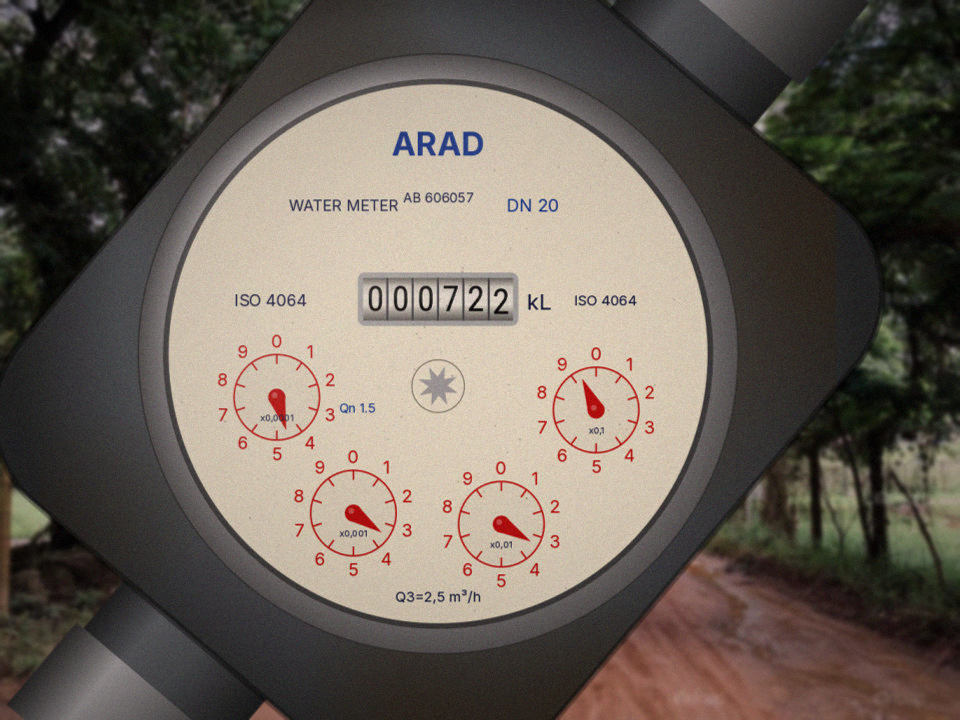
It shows 721.9334,kL
